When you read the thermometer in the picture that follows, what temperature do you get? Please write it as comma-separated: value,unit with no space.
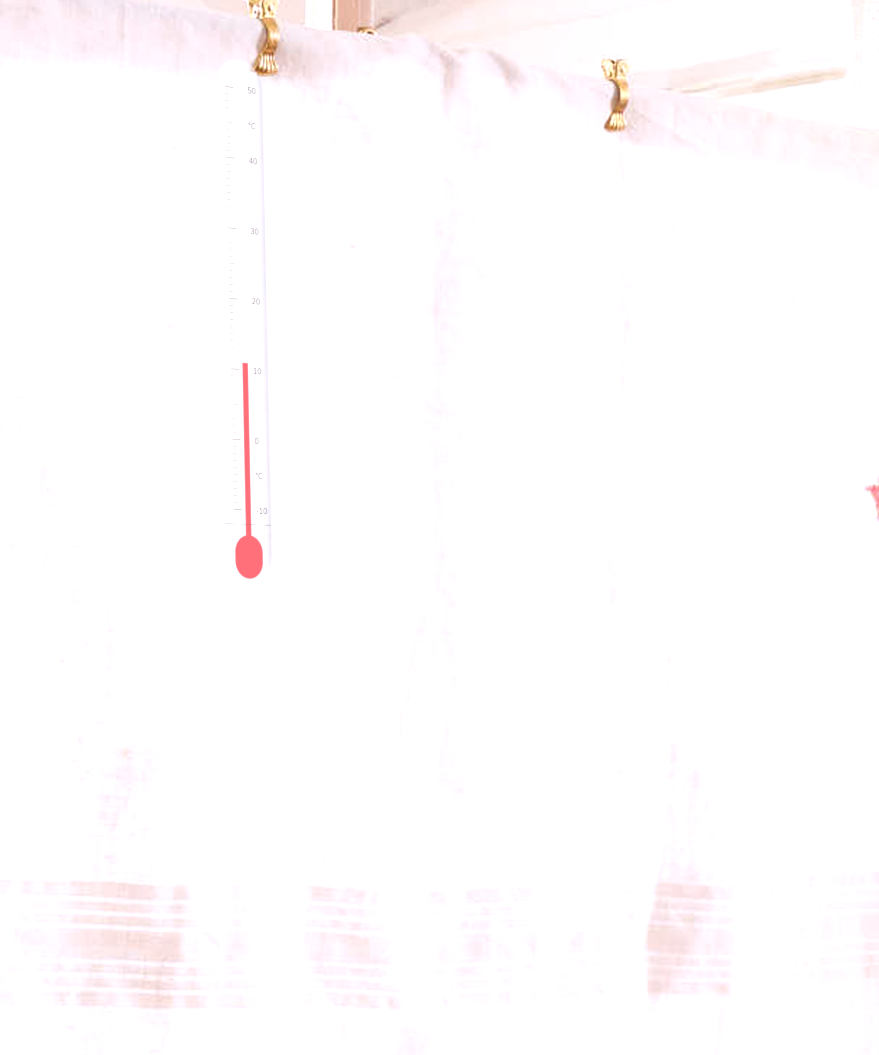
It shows 11,°C
